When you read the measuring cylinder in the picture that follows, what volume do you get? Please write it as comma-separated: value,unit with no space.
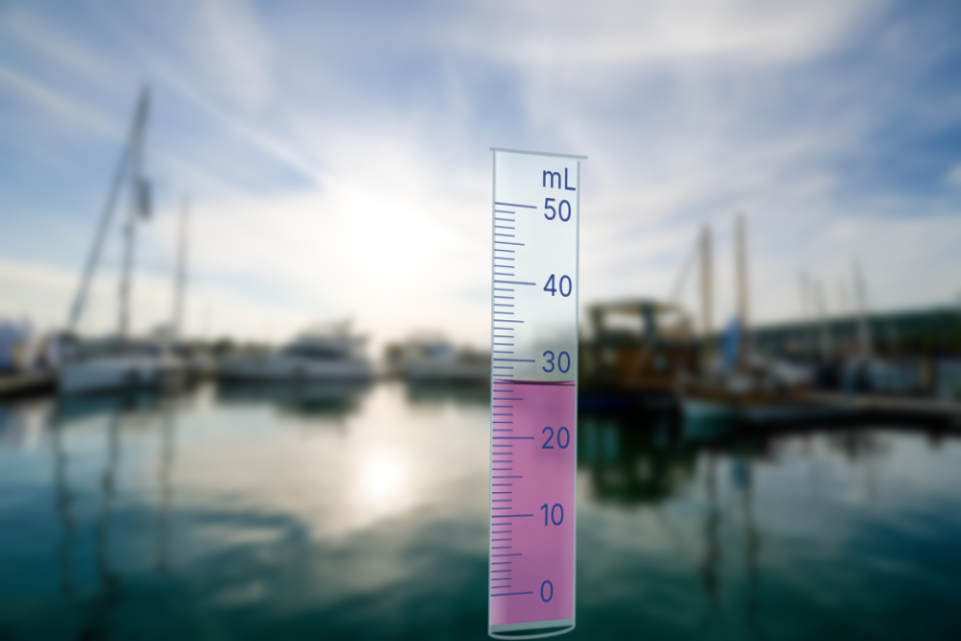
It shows 27,mL
